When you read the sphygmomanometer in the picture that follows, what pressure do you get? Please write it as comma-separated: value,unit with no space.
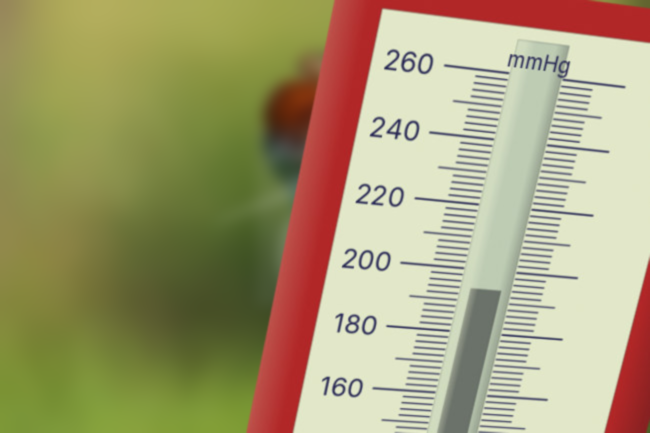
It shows 194,mmHg
